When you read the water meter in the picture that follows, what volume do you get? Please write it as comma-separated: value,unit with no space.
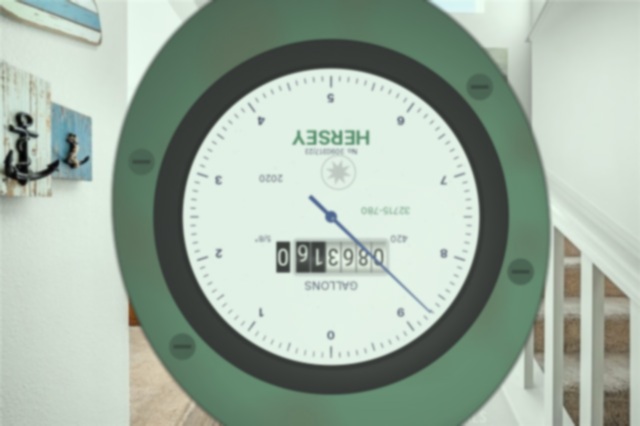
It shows 863158.7,gal
